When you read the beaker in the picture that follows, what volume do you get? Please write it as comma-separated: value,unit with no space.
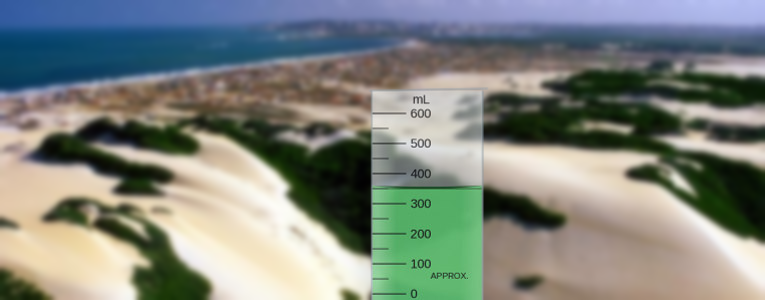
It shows 350,mL
